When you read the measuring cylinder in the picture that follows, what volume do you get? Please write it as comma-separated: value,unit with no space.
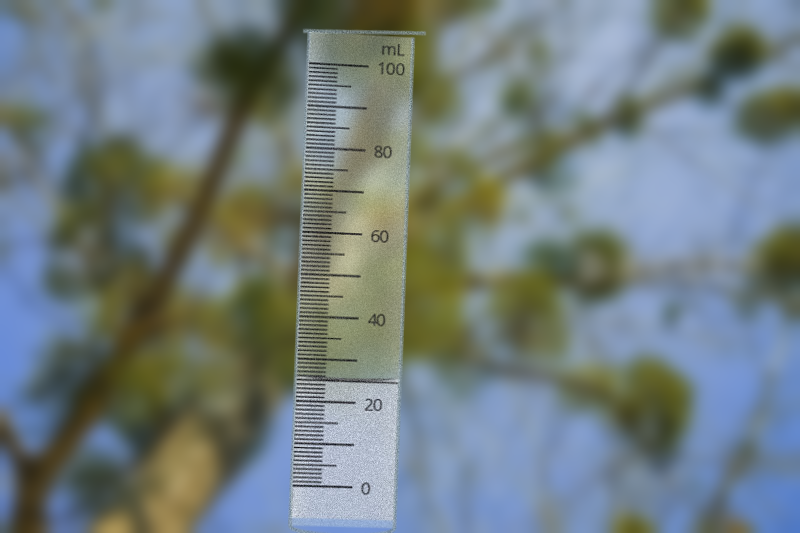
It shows 25,mL
